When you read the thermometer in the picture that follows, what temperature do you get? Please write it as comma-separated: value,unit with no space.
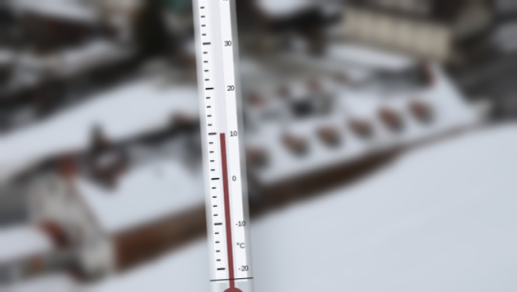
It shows 10,°C
